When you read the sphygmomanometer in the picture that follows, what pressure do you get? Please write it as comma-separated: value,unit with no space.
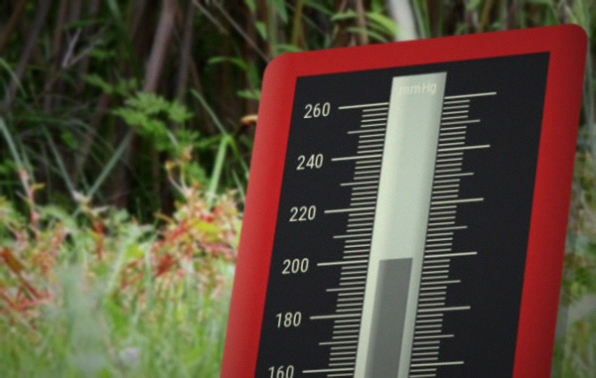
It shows 200,mmHg
